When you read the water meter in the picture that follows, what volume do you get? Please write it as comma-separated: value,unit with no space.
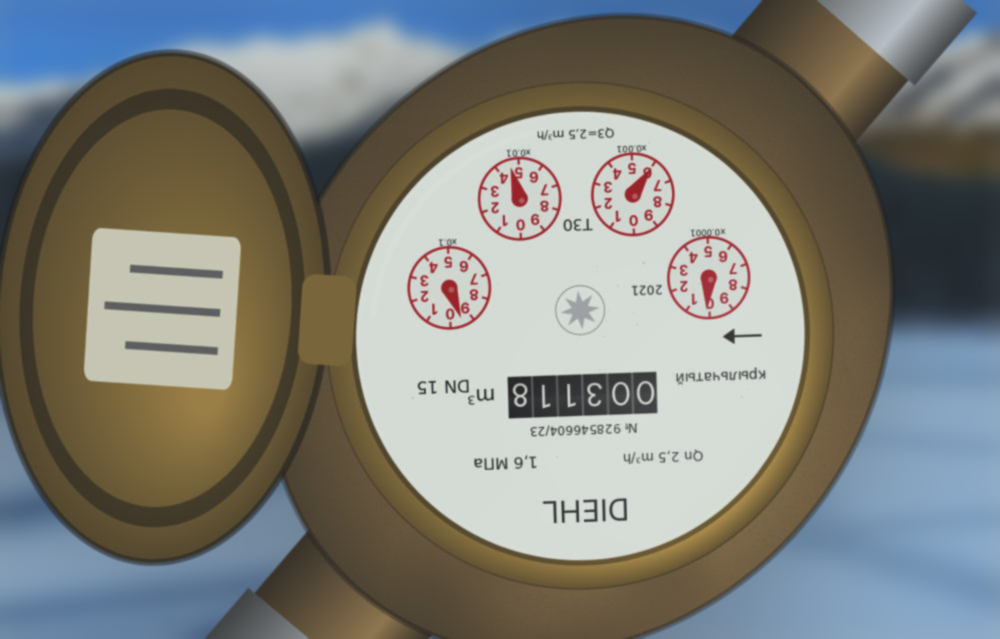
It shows 3117.9460,m³
